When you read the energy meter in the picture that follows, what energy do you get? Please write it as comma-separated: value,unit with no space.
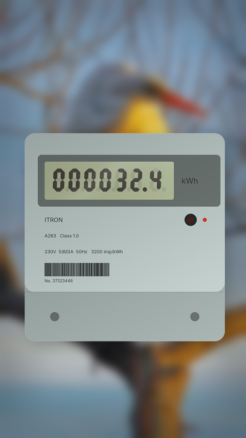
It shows 32.4,kWh
